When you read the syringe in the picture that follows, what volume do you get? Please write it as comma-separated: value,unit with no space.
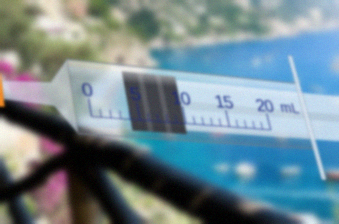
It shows 4,mL
